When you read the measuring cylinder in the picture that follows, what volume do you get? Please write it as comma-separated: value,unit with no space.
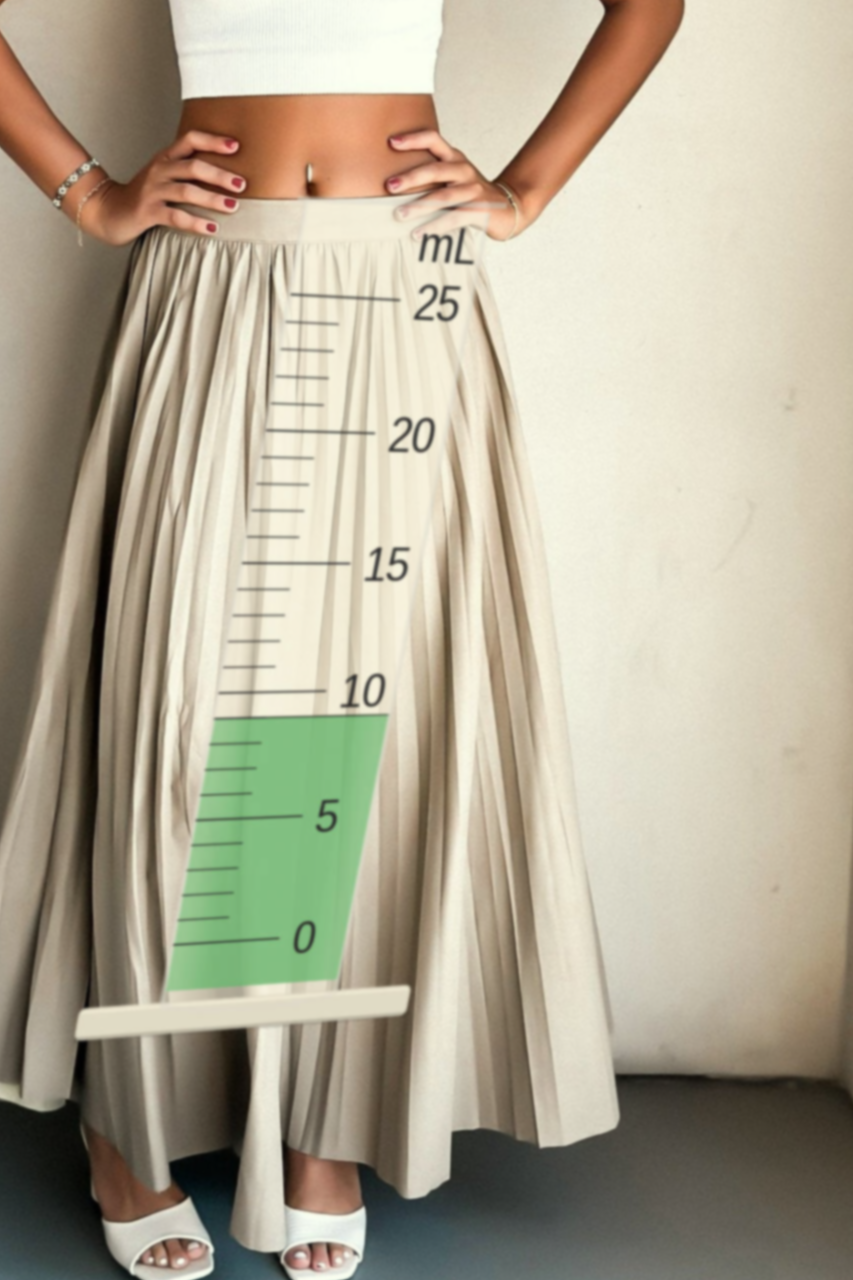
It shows 9,mL
